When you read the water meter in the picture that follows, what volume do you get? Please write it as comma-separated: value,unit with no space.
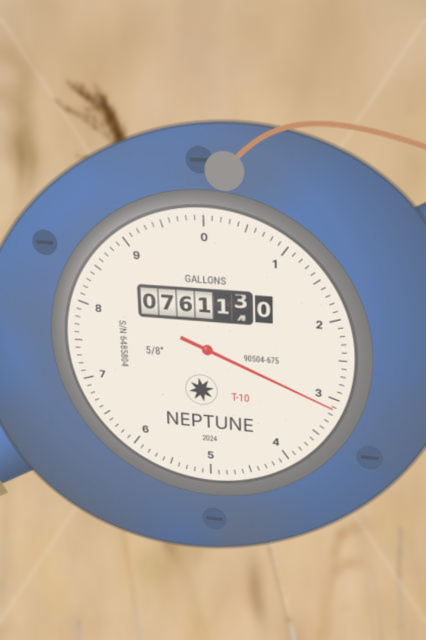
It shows 761133.1,gal
